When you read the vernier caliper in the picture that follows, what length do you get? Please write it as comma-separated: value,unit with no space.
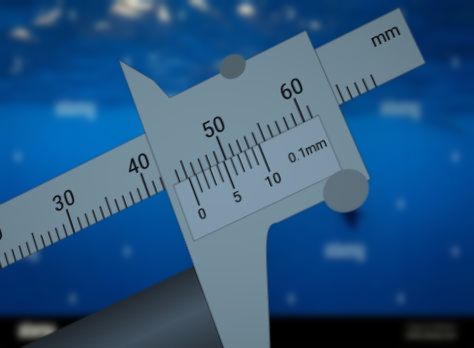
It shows 45.2,mm
